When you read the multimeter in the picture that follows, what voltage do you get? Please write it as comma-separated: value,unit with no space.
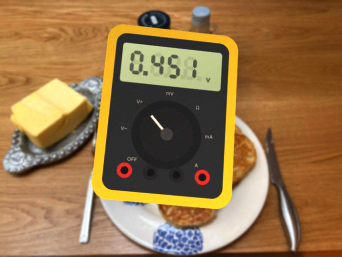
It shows 0.451,V
